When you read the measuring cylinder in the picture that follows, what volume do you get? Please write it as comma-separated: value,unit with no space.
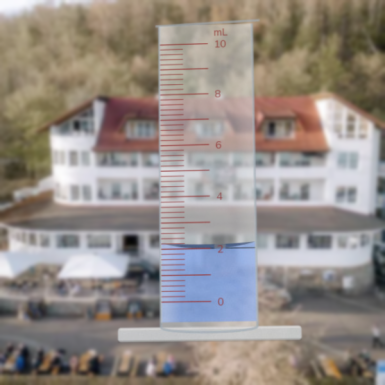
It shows 2,mL
